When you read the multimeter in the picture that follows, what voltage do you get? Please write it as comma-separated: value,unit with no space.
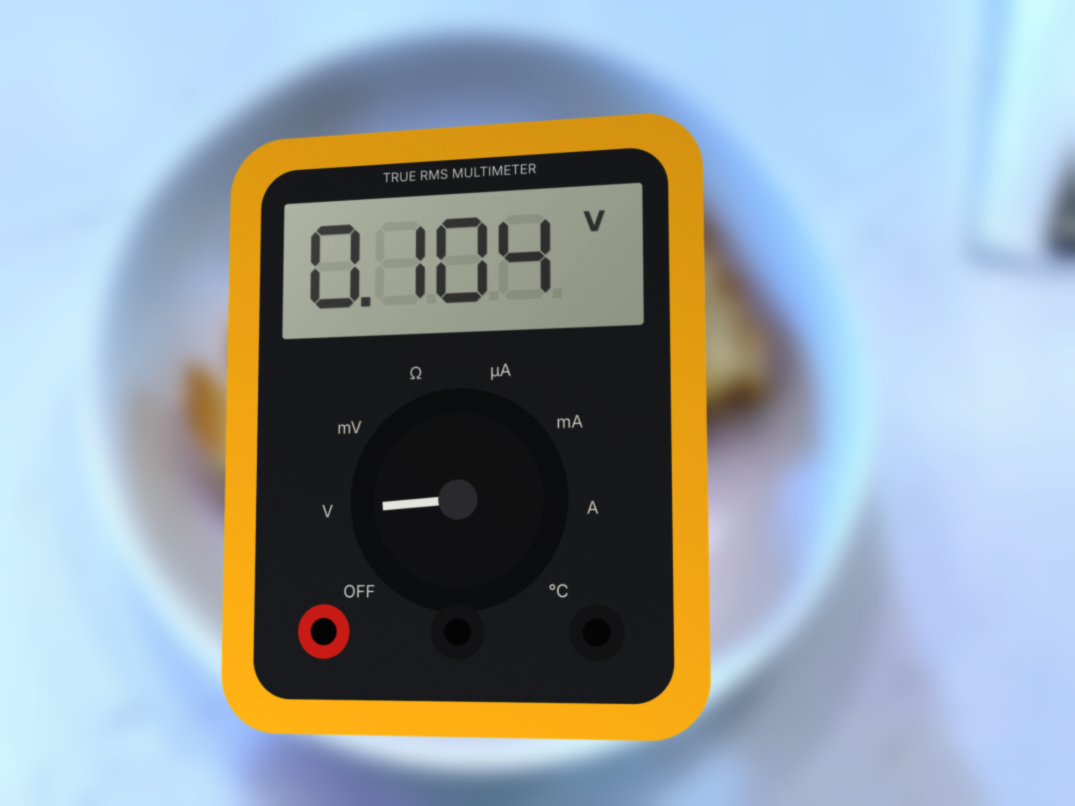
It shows 0.104,V
